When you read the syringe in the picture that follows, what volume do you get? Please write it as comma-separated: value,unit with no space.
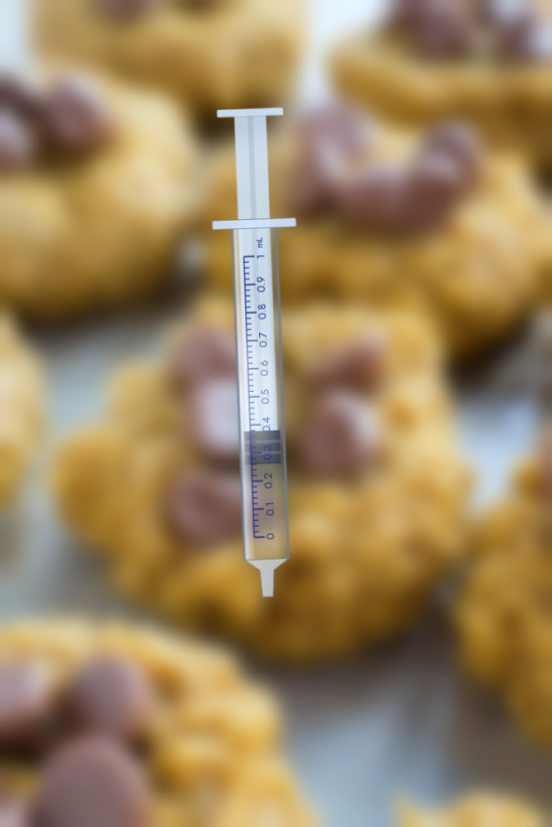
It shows 0.26,mL
